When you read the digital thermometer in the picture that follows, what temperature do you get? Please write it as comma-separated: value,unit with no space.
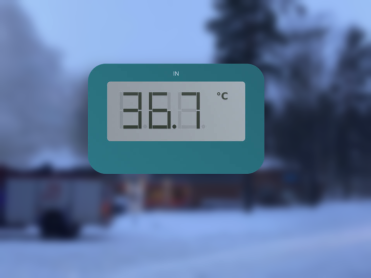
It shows 36.7,°C
